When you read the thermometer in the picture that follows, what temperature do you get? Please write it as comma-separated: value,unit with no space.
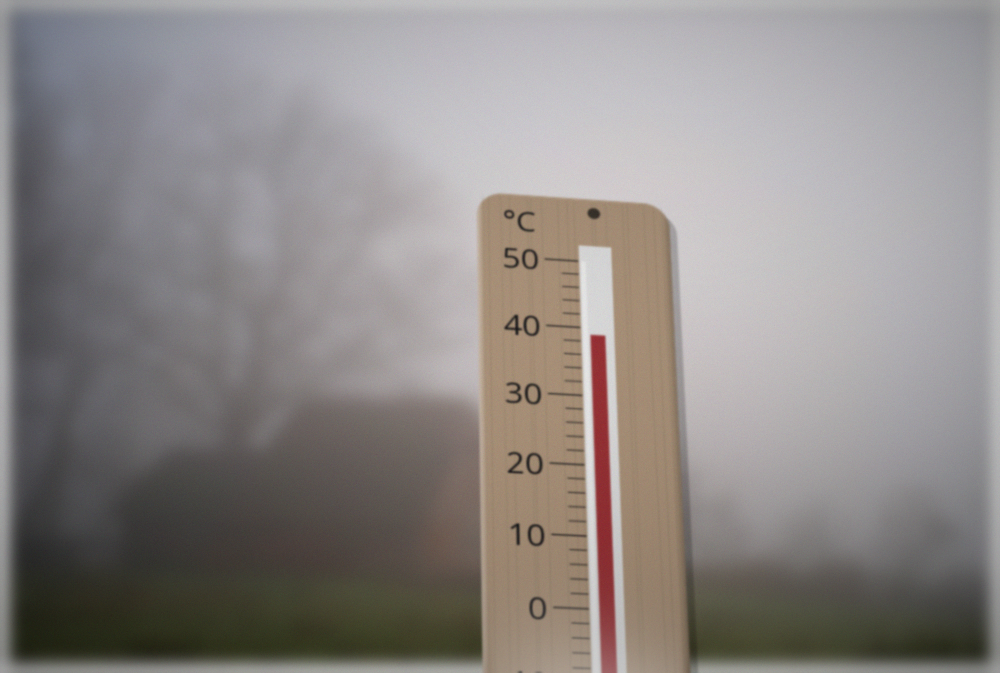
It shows 39,°C
